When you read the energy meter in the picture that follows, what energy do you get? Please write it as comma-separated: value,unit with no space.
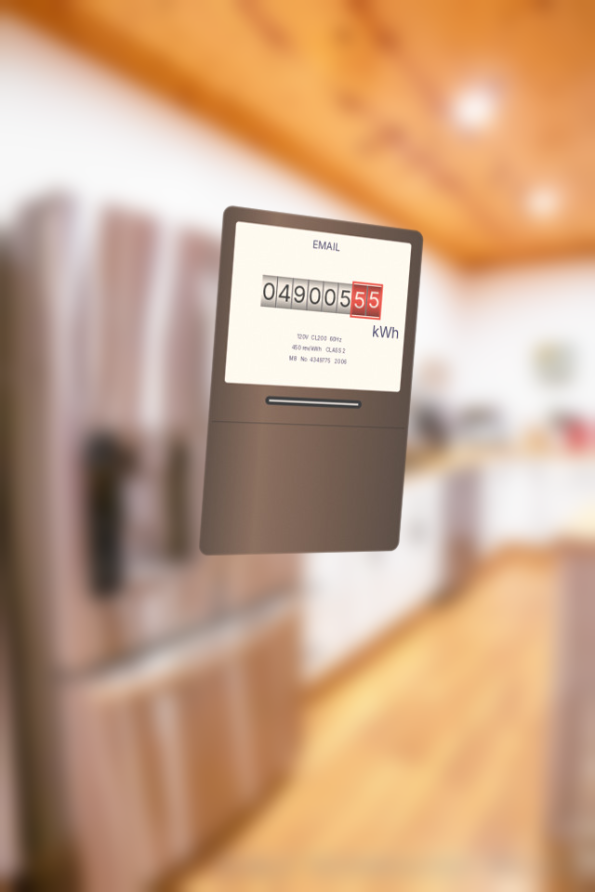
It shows 49005.55,kWh
